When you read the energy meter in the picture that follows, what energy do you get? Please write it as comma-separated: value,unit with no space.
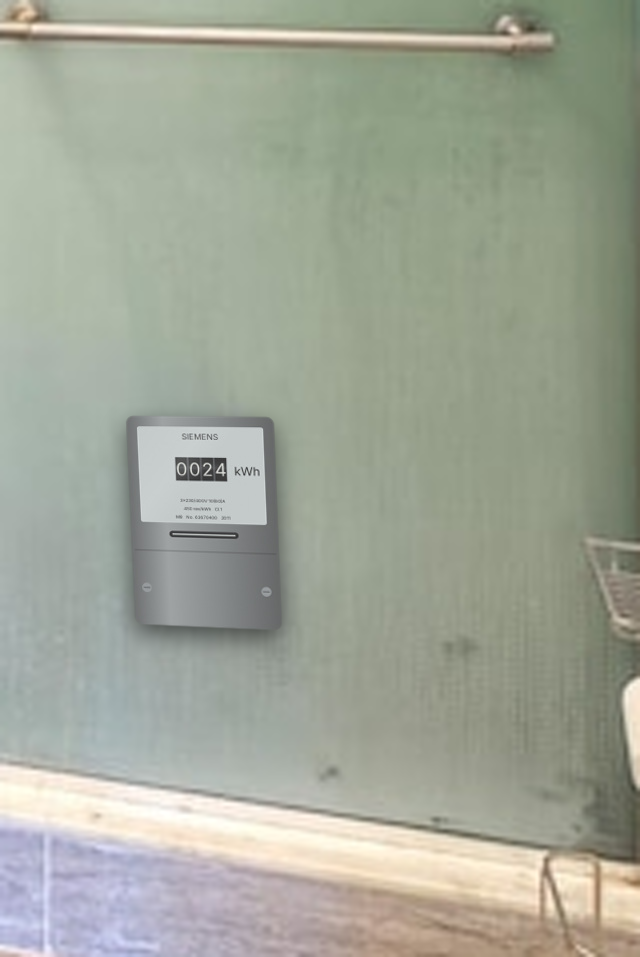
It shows 24,kWh
